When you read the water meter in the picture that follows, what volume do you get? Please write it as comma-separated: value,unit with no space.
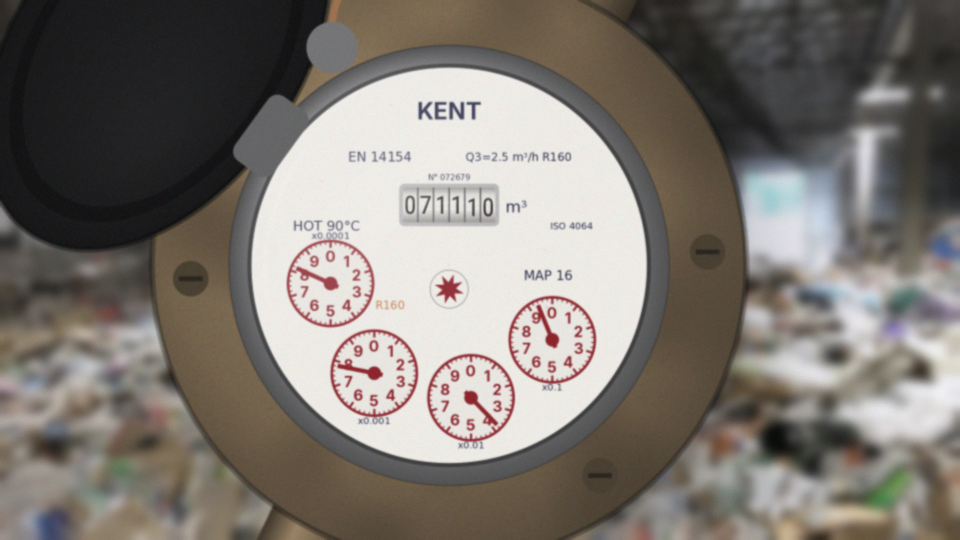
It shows 71109.9378,m³
